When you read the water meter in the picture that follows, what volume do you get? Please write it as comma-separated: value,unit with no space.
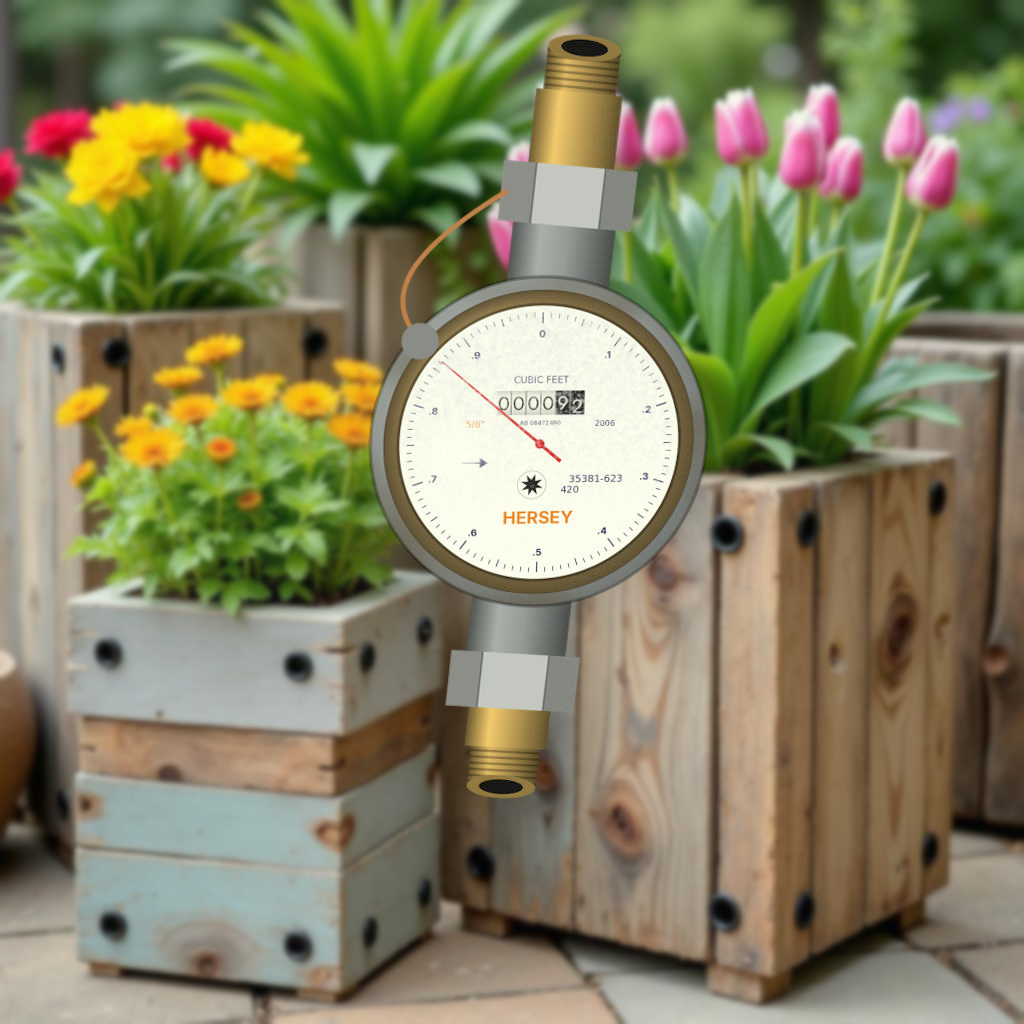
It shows 91.86,ft³
